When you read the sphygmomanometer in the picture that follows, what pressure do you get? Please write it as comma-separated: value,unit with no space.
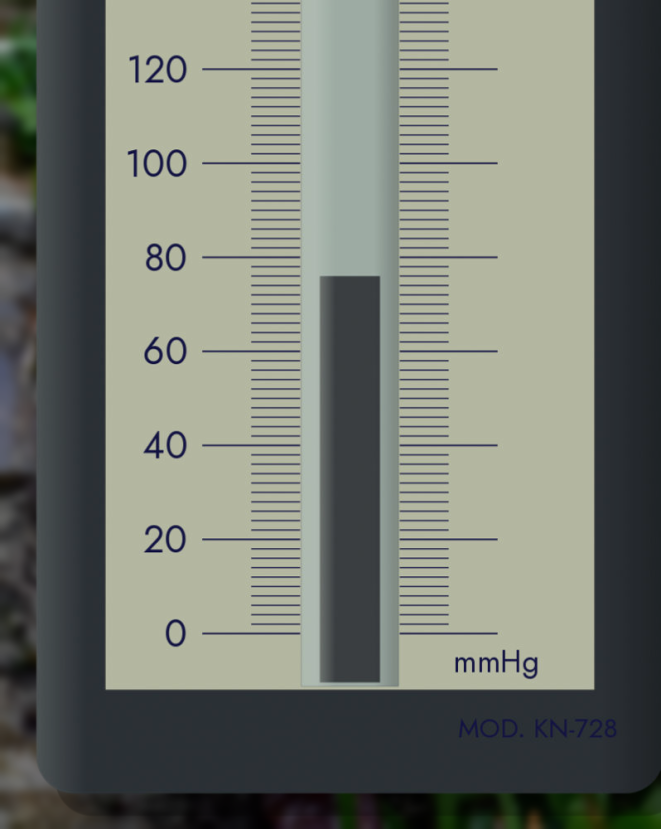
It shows 76,mmHg
